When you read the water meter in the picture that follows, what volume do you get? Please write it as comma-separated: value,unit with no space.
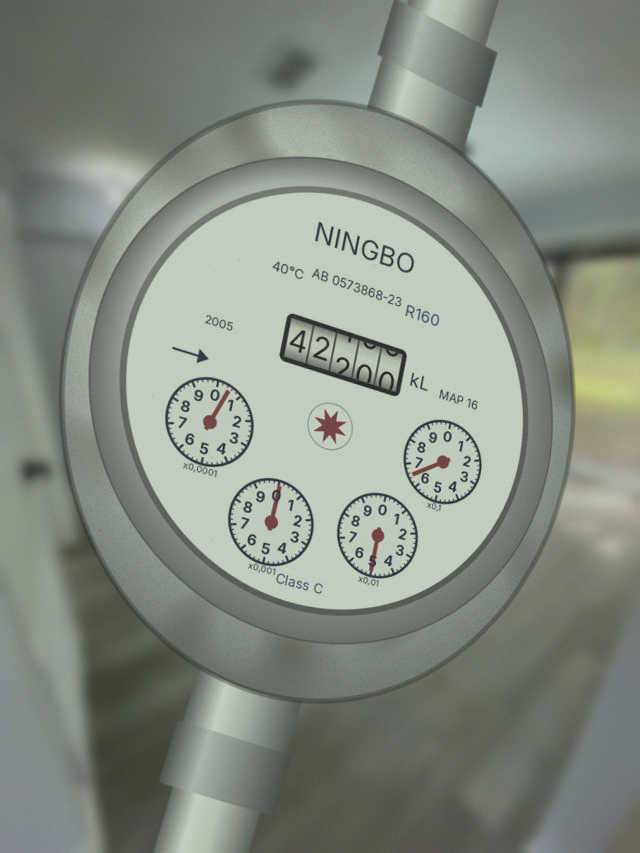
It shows 42199.6500,kL
